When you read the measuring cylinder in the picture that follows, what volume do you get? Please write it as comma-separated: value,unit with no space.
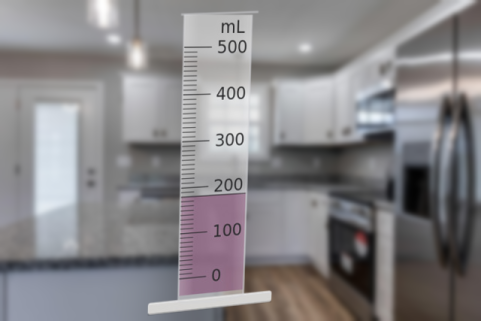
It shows 180,mL
